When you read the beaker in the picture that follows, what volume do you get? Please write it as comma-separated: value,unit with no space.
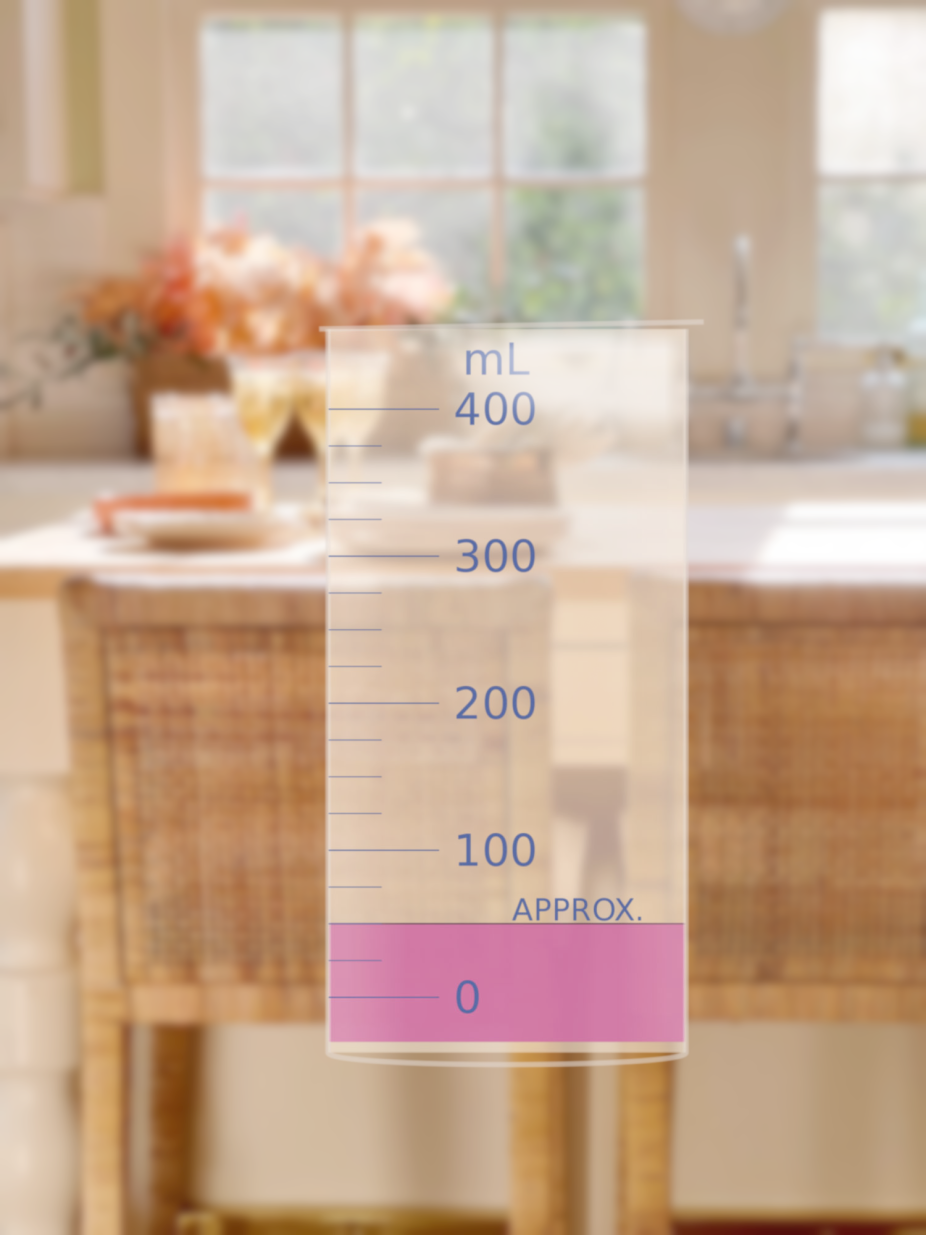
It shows 50,mL
